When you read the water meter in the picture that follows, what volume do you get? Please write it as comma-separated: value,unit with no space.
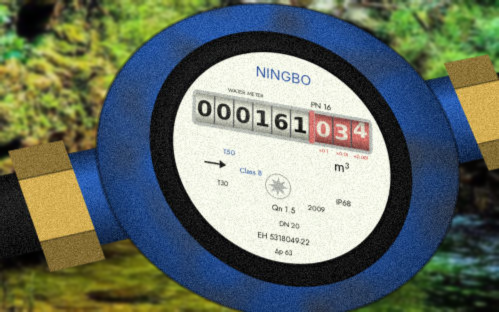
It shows 161.034,m³
